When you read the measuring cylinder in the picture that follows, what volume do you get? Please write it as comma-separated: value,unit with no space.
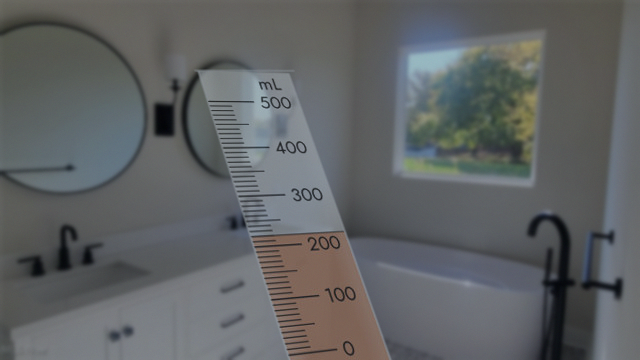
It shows 220,mL
